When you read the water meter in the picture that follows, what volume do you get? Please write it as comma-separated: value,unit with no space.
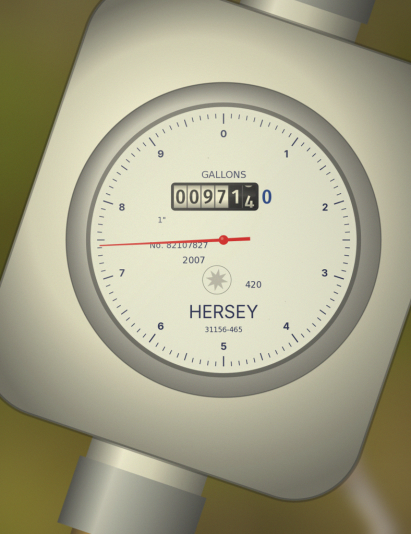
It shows 97137.4,gal
